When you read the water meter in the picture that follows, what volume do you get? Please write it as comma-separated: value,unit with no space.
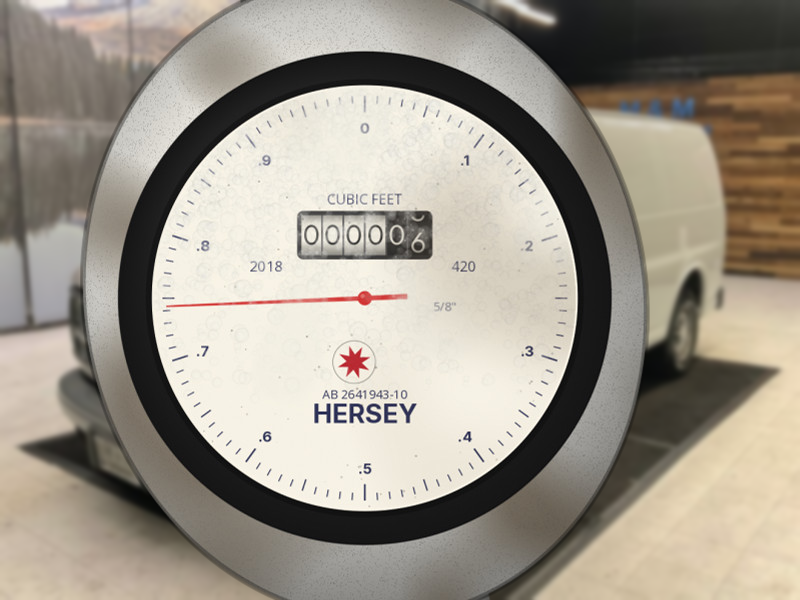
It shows 5.74,ft³
